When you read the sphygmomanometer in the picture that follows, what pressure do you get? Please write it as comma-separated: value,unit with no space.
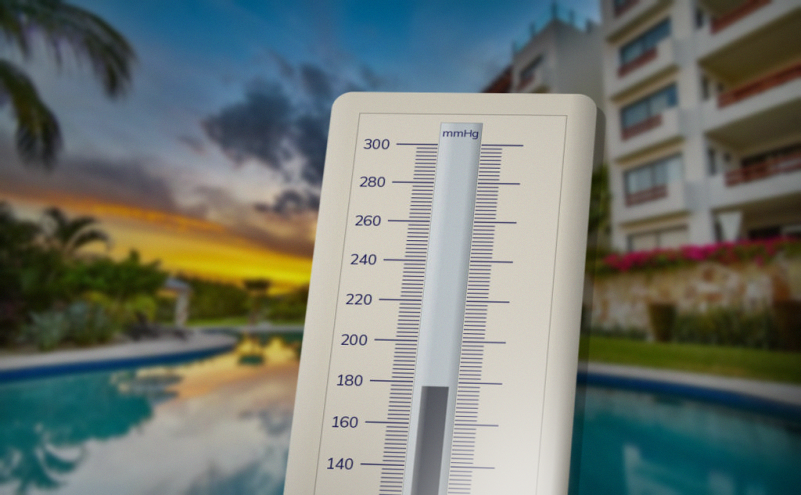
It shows 178,mmHg
